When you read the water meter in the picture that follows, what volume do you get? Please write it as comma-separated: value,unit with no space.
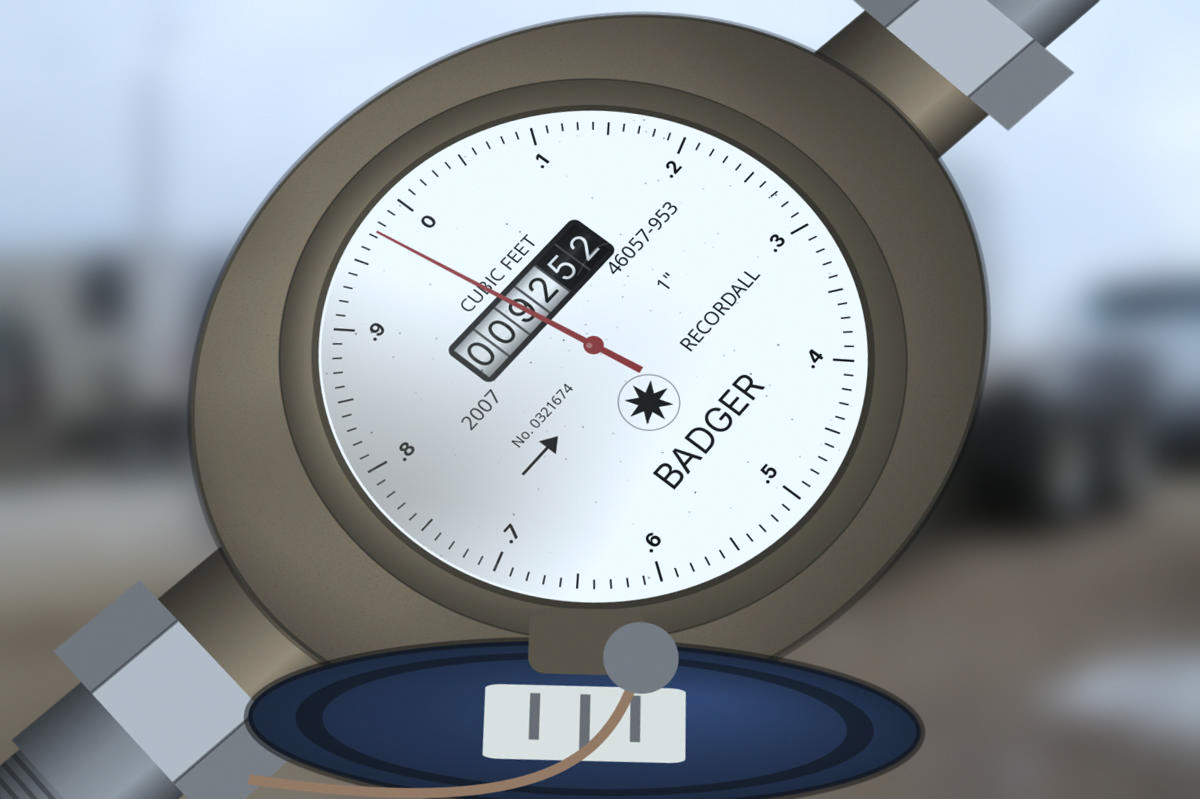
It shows 9251.97,ft³
